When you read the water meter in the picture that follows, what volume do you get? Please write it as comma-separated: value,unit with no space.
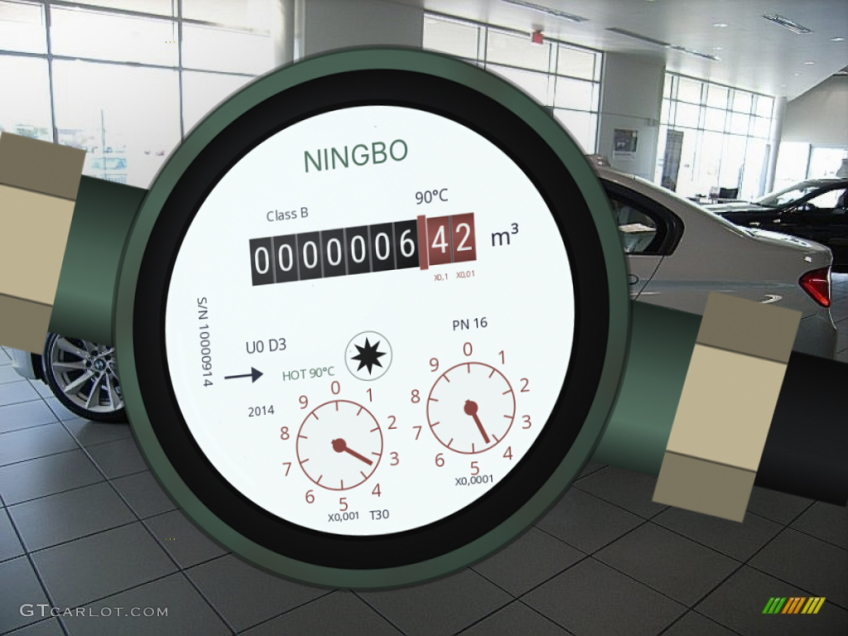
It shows 6.4234,m³
